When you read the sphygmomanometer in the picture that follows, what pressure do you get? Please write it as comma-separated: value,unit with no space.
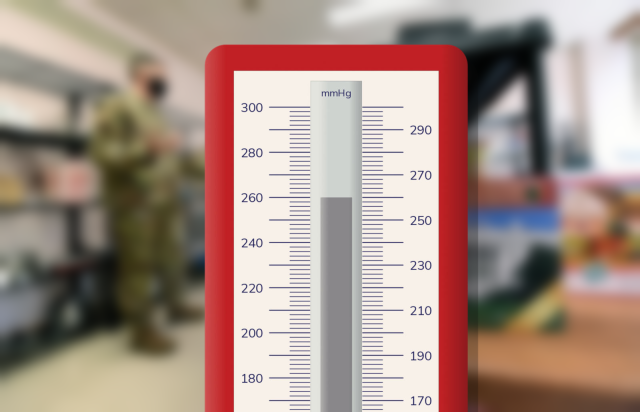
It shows 260,mmHg
